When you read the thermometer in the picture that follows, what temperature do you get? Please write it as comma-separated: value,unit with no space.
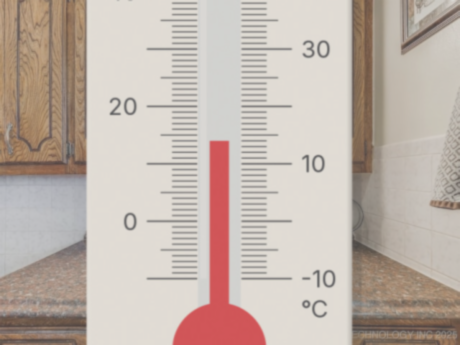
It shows 14,°C
